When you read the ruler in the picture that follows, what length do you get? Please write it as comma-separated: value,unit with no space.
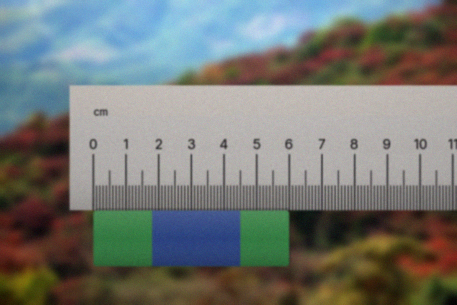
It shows 6,cm
